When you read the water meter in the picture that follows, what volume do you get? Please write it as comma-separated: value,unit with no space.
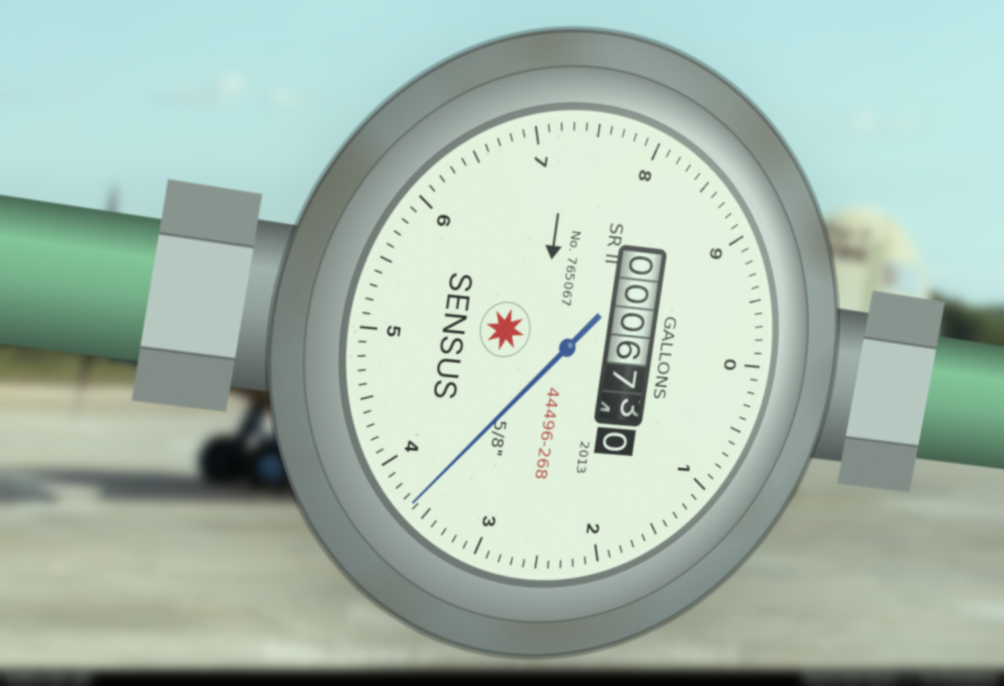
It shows 6733.6,gal
